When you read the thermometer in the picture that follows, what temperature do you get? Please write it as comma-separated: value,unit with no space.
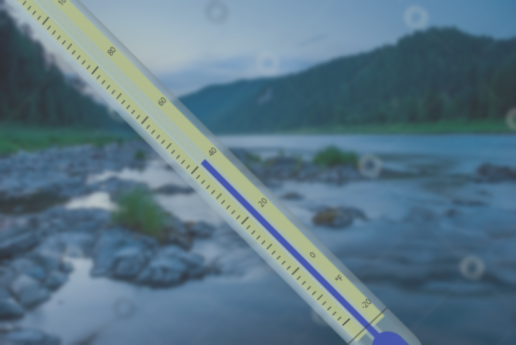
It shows 40,°F
